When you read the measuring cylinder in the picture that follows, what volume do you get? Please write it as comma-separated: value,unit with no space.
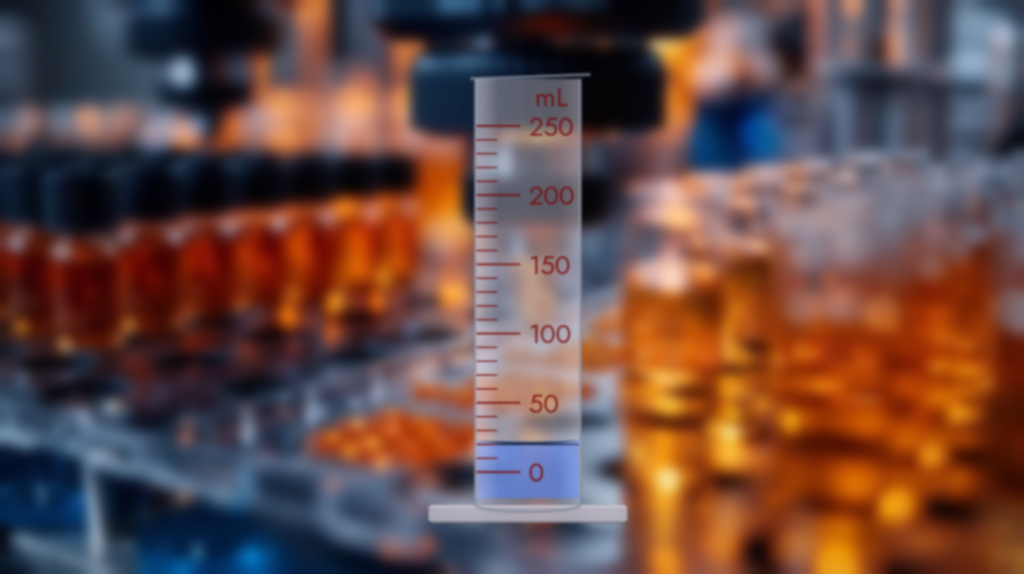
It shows 20,mL
